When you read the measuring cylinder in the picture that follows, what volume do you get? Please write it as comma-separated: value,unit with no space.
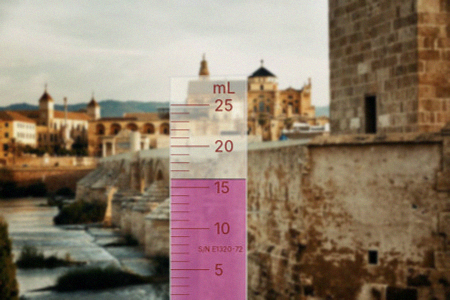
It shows 16,mL
